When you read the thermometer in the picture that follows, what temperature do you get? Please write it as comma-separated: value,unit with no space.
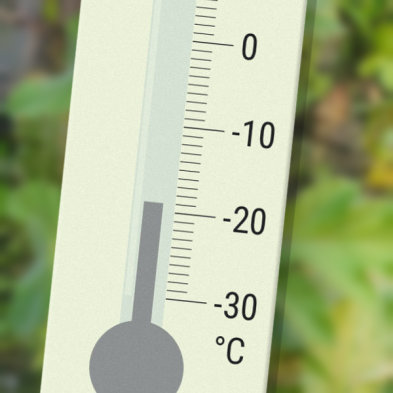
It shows -19,°C
